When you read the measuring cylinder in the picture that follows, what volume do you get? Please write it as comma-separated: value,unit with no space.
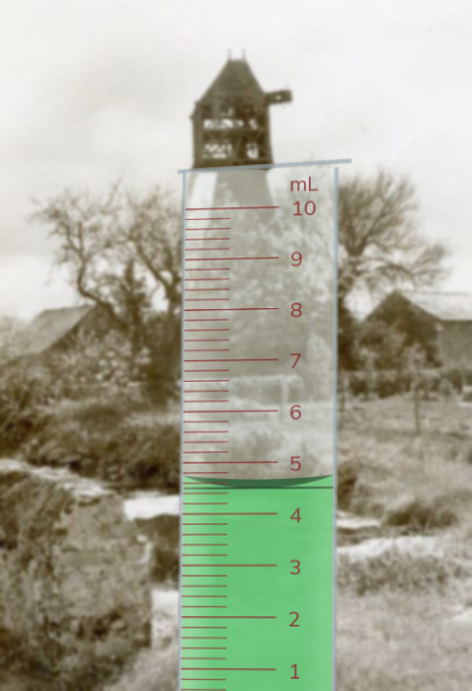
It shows 4.5,mL
